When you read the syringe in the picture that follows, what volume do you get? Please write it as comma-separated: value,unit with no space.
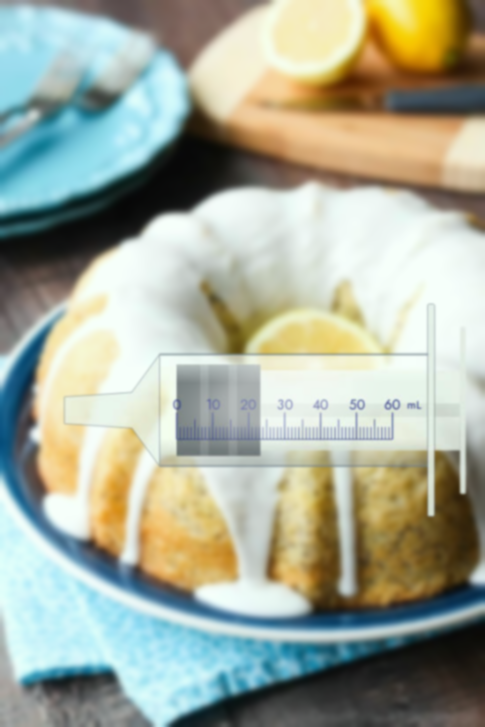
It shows 0,mL
